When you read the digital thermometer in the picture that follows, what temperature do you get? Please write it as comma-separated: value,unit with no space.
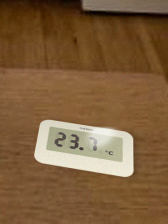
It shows 23.7,°C
